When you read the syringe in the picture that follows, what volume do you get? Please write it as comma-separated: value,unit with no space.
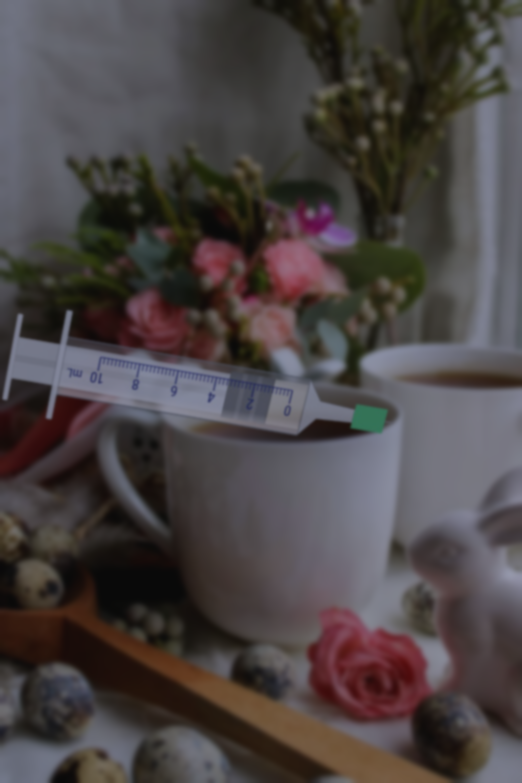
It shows 1,mL
